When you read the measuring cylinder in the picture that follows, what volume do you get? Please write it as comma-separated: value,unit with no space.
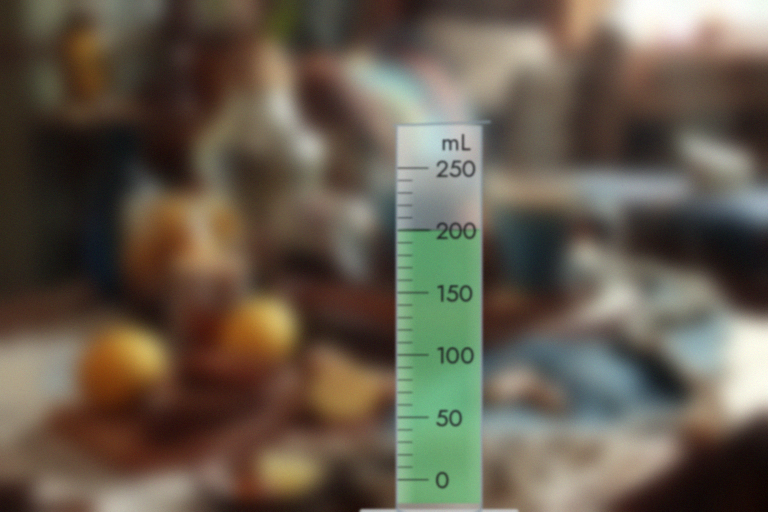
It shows 200,mL
